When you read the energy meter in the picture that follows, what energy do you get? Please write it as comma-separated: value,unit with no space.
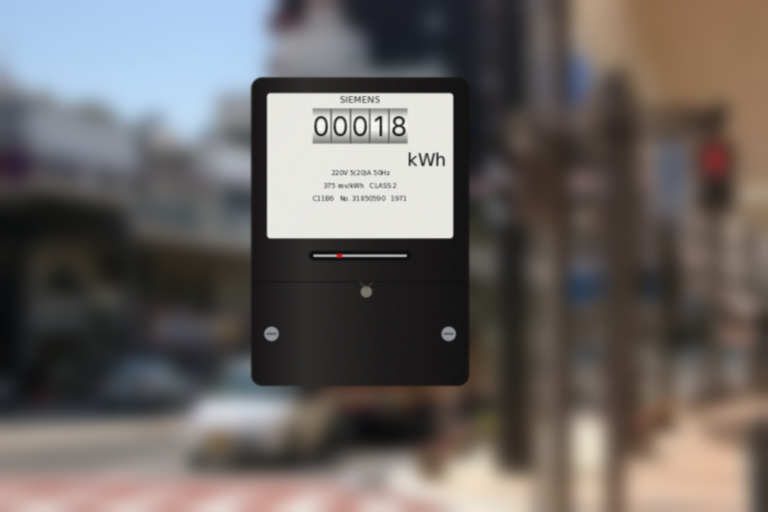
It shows 18,kWh
